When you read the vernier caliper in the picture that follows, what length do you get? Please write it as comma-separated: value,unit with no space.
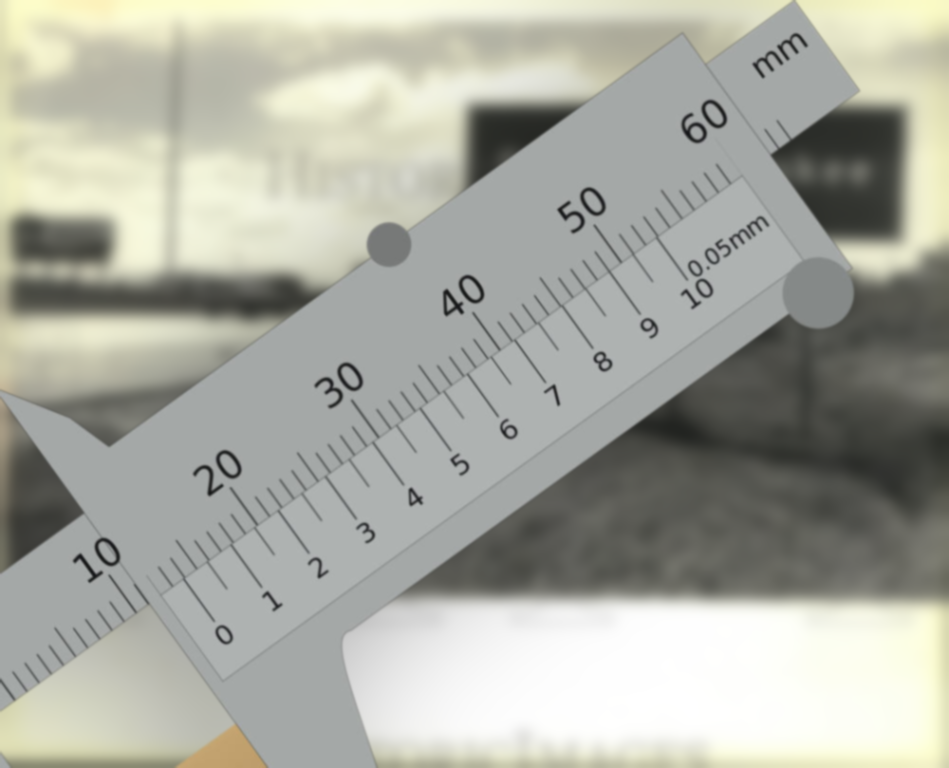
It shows 13.9,mm
